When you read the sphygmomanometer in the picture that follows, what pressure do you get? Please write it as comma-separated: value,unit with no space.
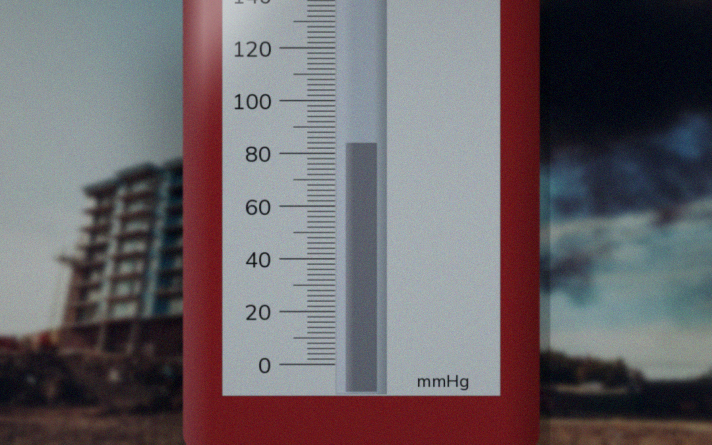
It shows 84,mmHg
